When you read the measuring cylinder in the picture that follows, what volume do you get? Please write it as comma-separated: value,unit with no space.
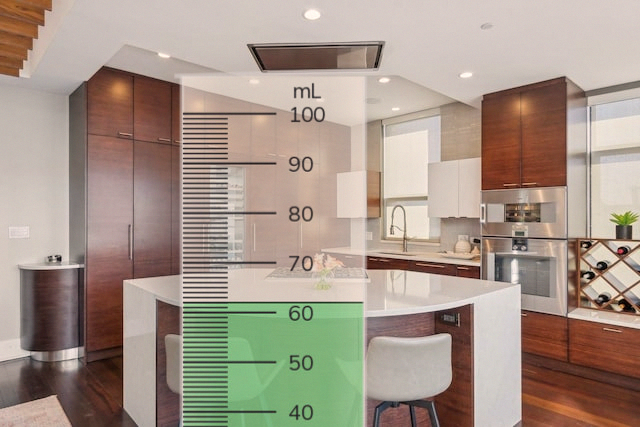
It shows 62,mL
